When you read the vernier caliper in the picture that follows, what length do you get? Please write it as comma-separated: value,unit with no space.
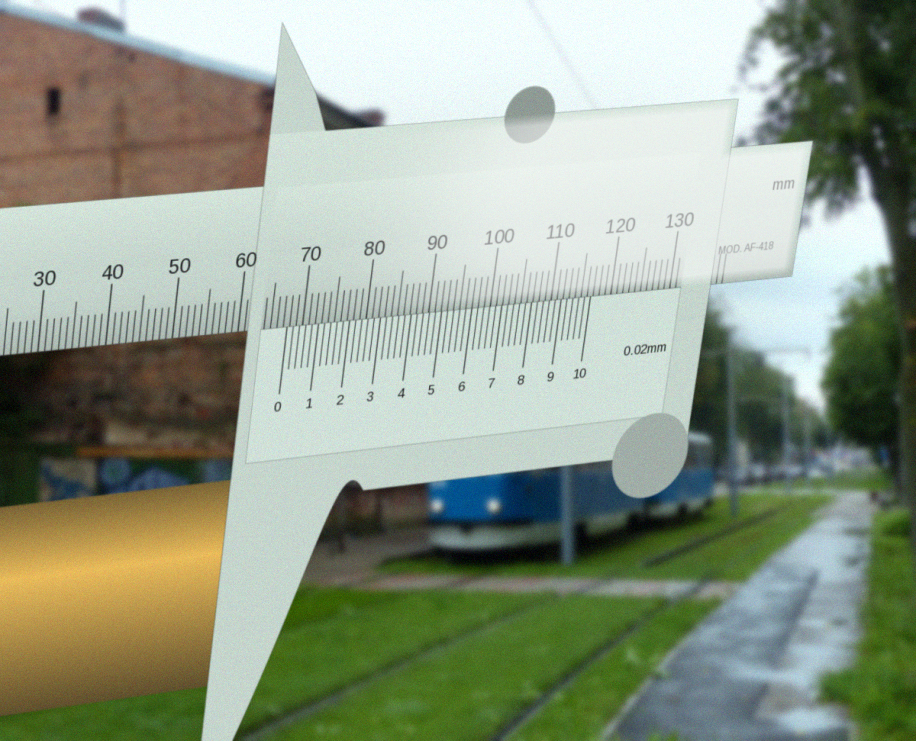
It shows 67.6,mm
